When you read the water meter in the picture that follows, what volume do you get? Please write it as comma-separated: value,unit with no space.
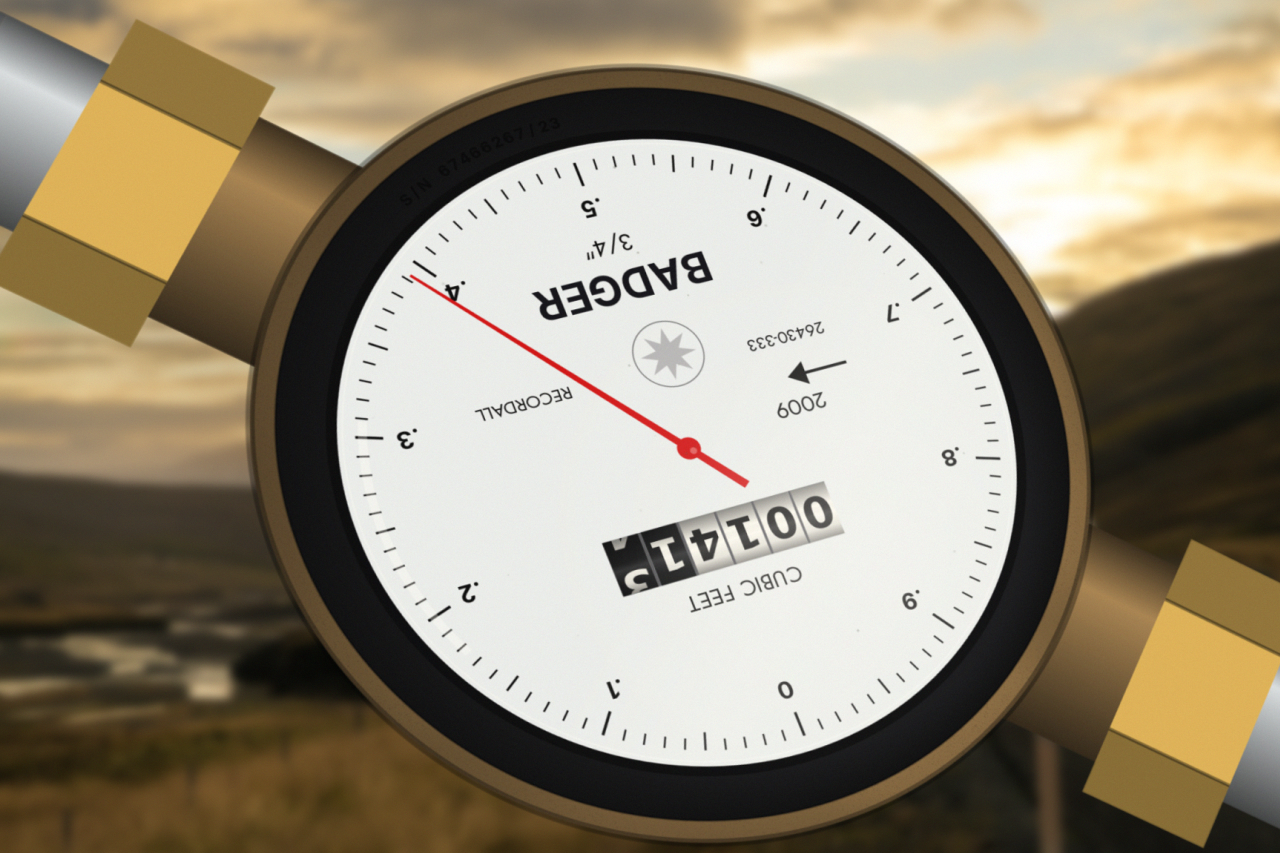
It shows 1413.39,ft³
